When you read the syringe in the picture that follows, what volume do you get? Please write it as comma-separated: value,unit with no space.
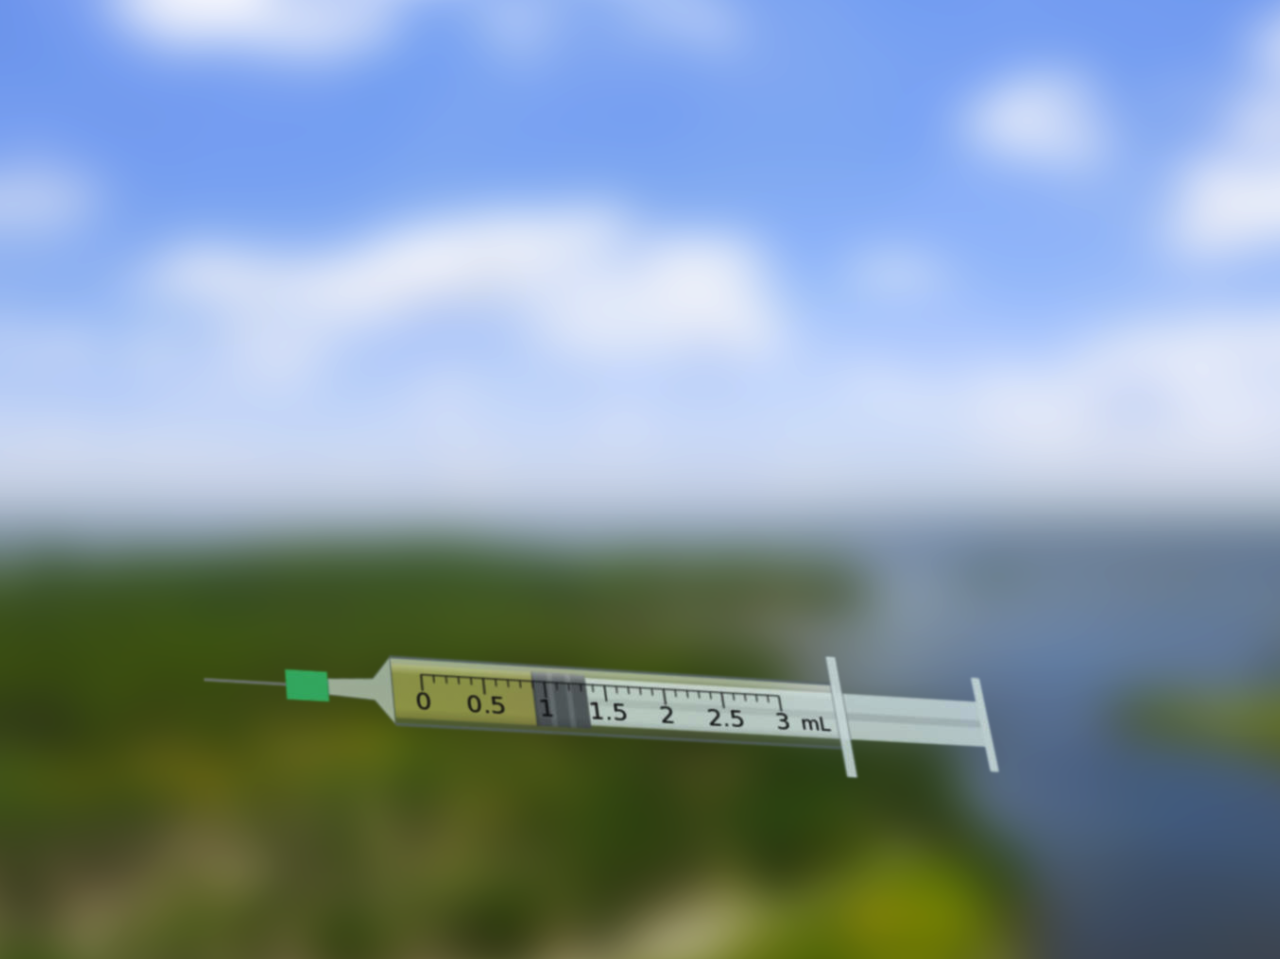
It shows 0.9,mL
